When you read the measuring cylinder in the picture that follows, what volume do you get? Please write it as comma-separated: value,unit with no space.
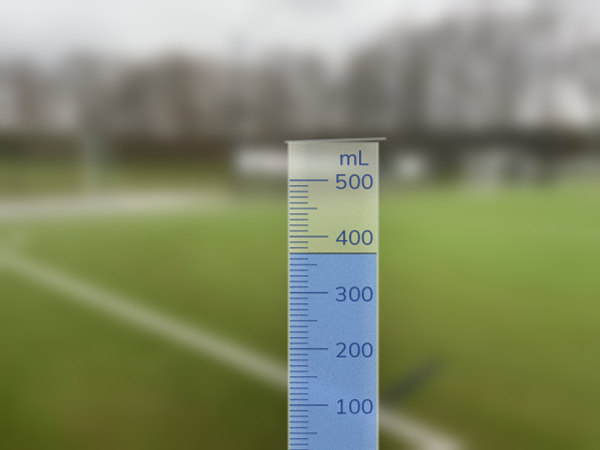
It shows 370,mL
